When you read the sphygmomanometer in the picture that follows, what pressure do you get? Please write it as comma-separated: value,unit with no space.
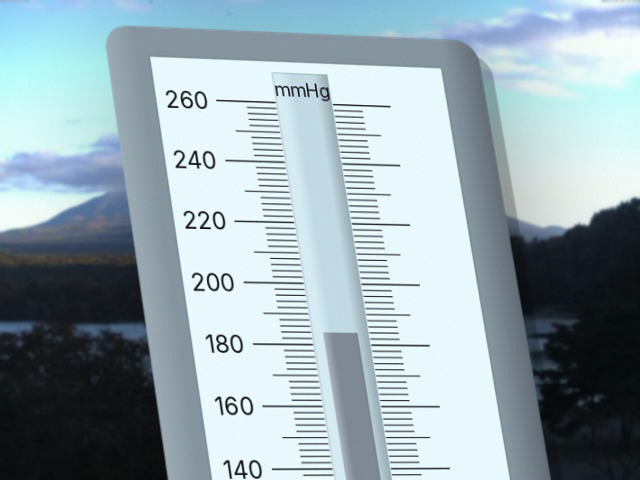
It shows 184,mmHg
